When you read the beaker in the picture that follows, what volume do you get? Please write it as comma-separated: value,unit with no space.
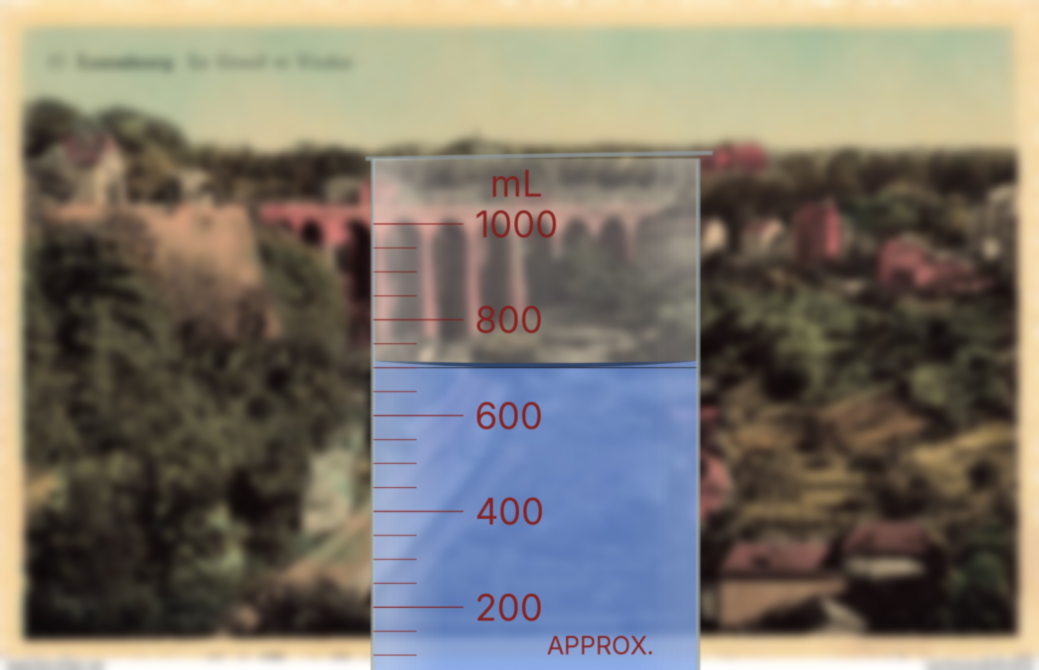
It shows 700,mL
